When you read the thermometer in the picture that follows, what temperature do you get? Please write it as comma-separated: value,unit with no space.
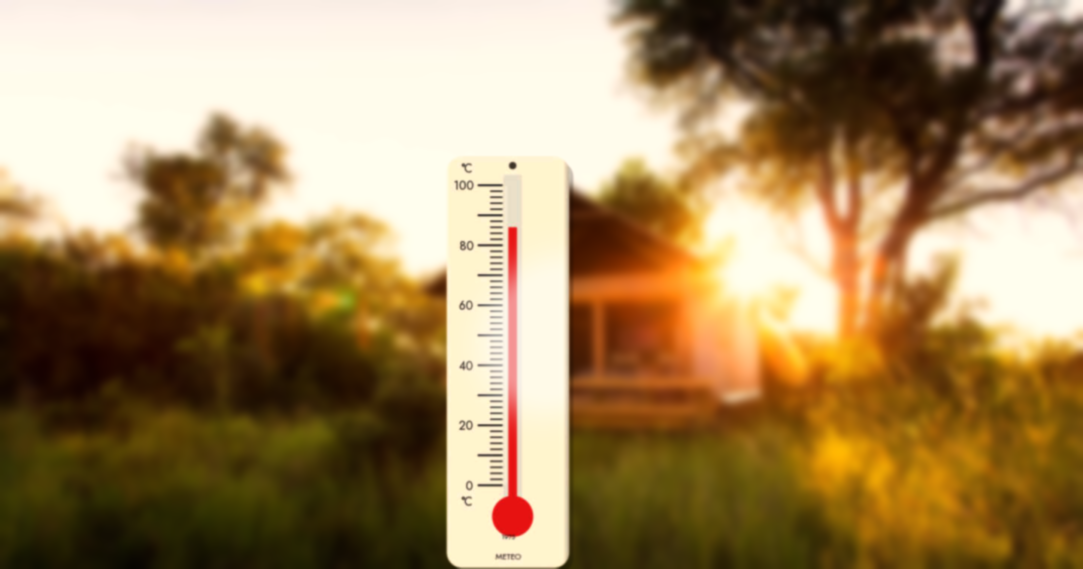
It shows 86,°C
